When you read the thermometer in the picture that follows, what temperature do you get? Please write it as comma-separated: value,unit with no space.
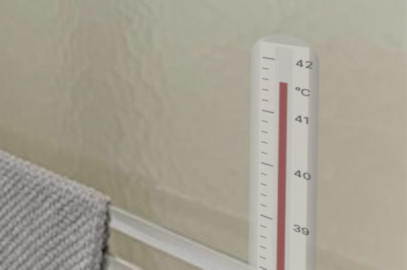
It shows 41.6,°C
